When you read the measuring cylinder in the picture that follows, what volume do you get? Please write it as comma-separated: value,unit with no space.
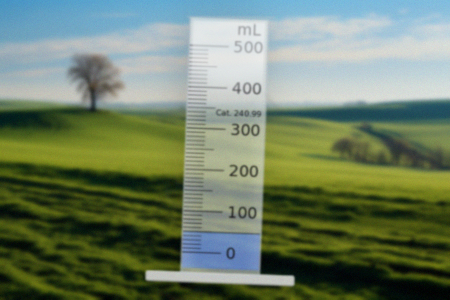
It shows 50,mL
